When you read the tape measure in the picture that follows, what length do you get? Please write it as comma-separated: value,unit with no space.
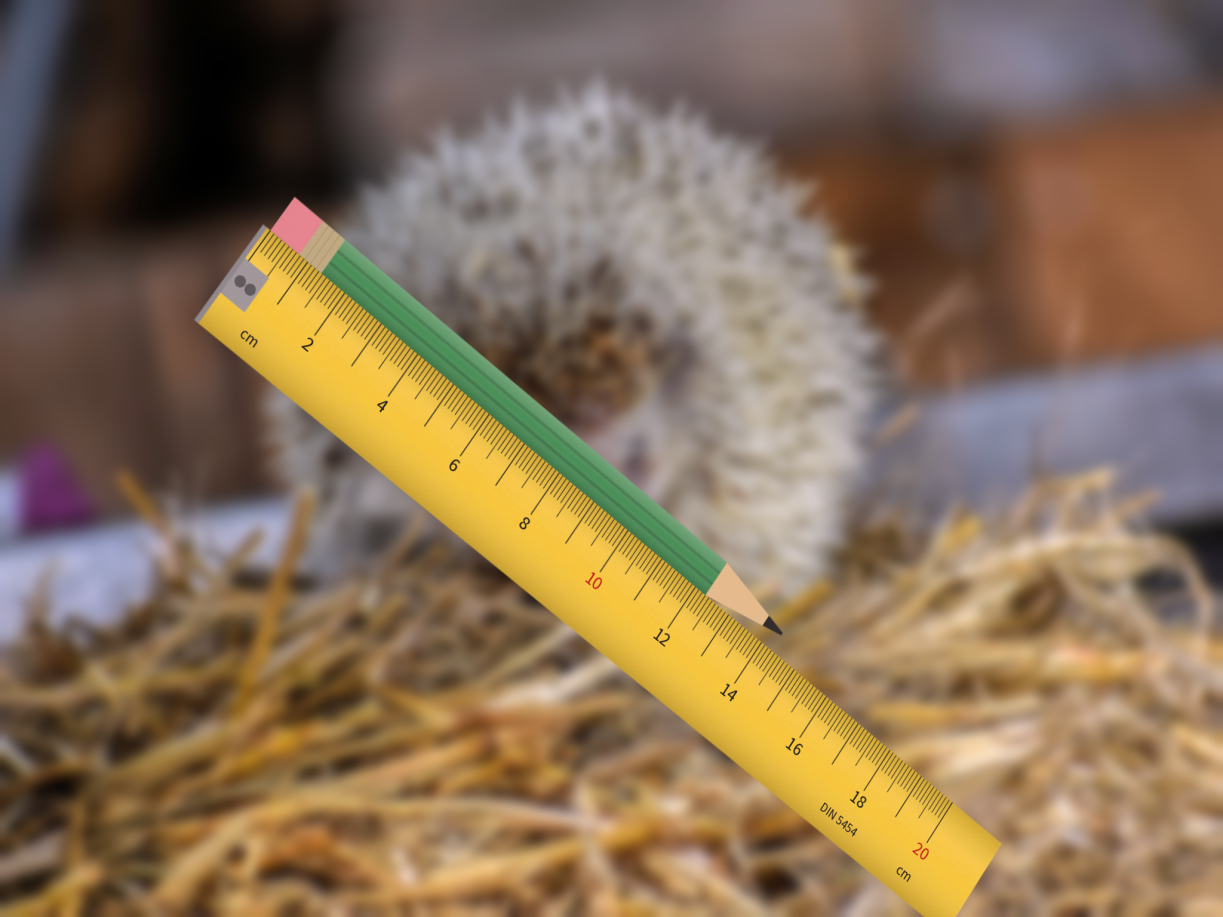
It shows 14.3,cm
